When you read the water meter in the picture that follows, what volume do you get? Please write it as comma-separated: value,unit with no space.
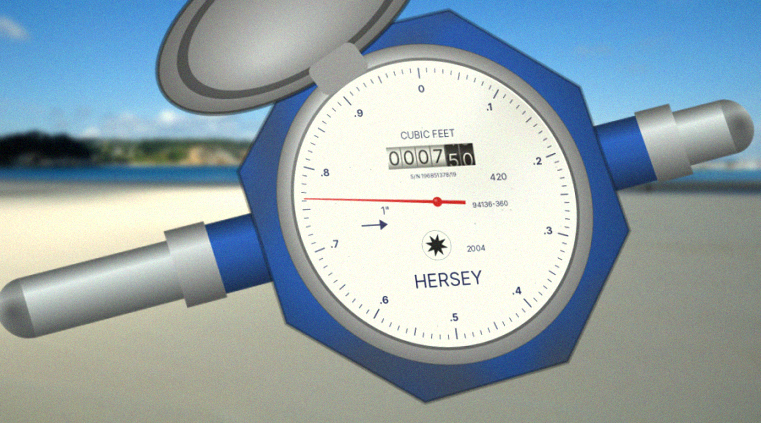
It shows 749.76,ft³
